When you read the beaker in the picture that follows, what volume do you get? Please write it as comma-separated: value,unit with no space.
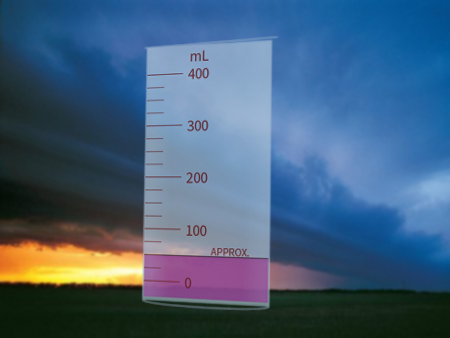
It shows 50,mL
